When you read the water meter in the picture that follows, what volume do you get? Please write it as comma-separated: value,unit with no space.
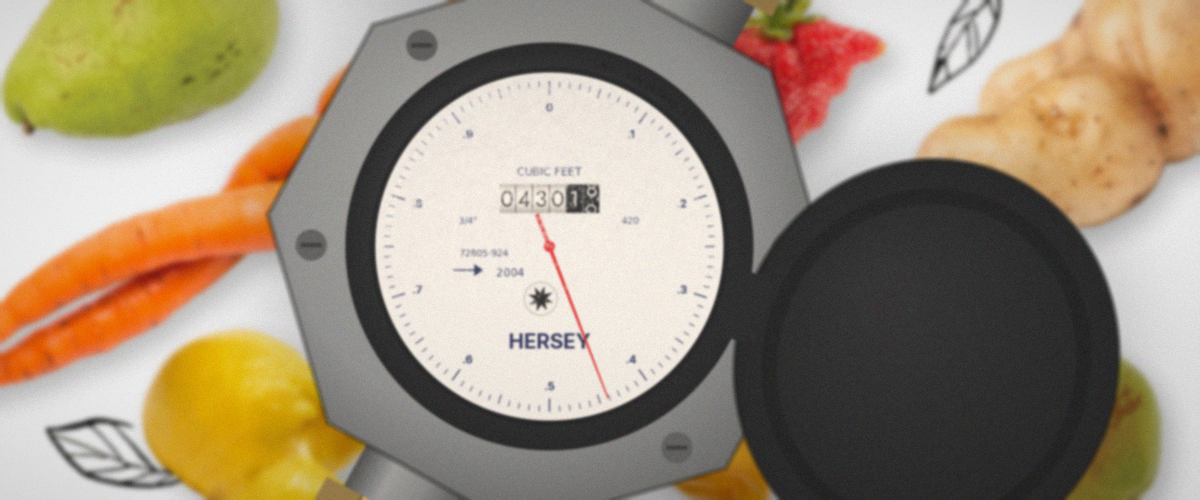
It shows 43018.44,ft³
